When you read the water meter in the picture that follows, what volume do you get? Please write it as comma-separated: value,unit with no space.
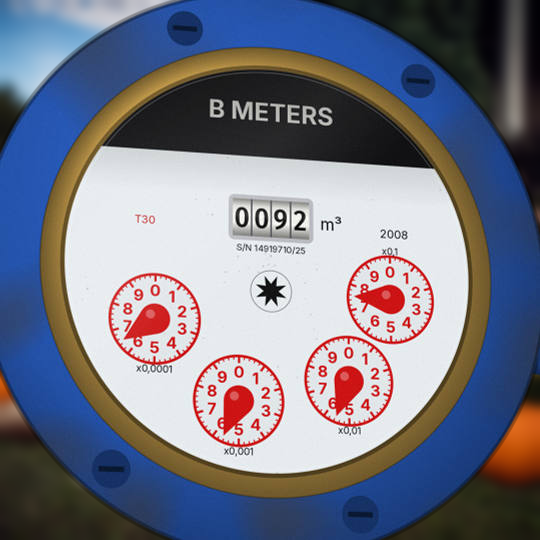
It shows 92.7556,m³
